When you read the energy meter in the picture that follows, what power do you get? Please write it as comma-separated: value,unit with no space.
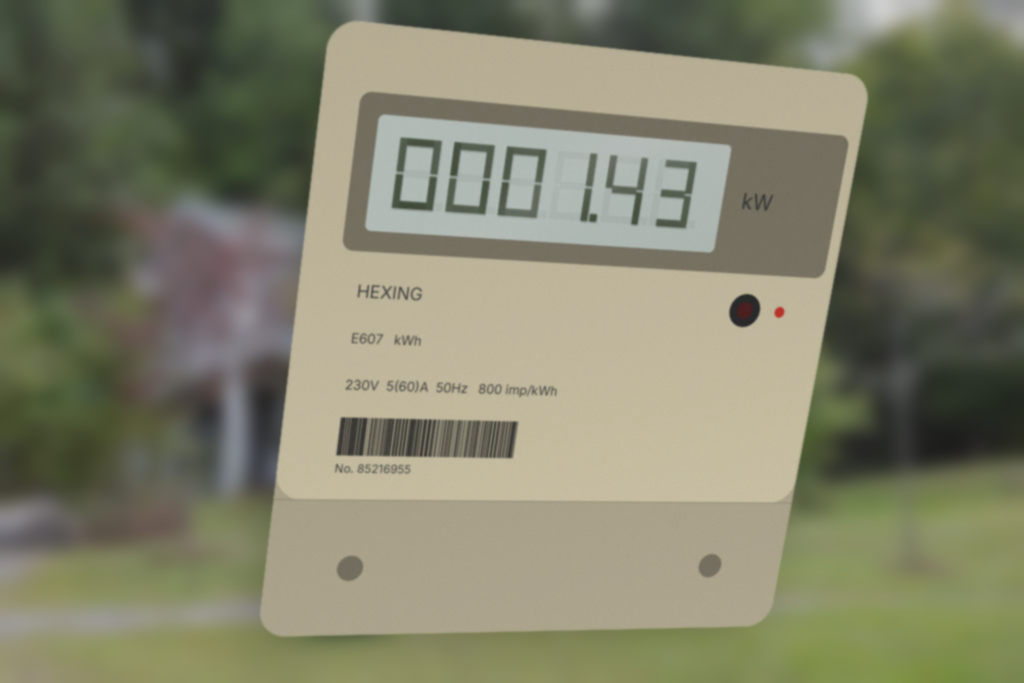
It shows 1.43,kW
